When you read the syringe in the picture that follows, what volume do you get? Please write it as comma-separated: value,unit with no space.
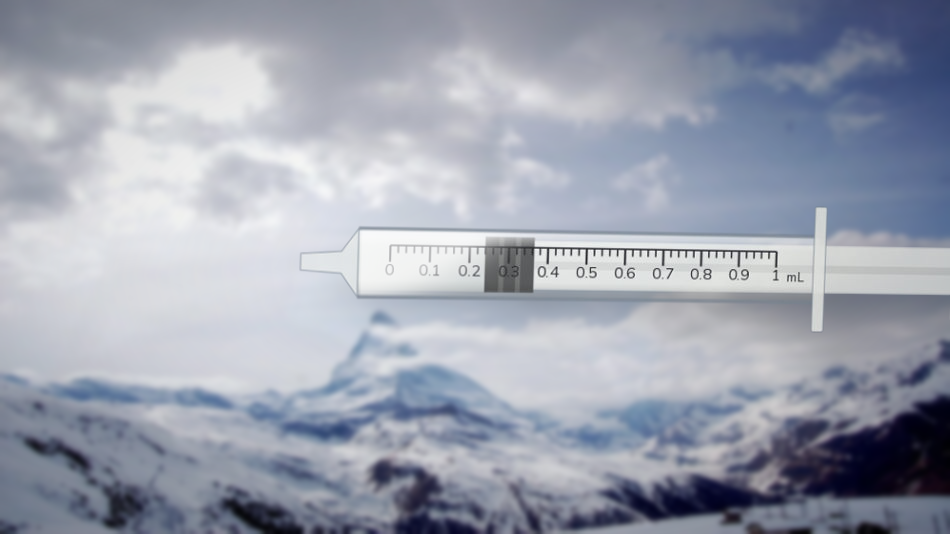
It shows 0.24,mL
